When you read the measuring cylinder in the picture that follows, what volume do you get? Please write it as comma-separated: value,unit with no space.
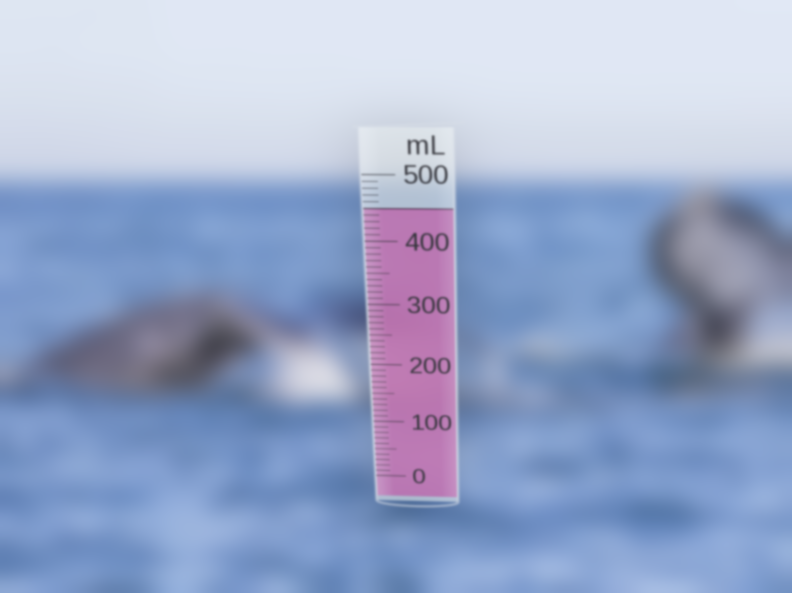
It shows 450,mL
